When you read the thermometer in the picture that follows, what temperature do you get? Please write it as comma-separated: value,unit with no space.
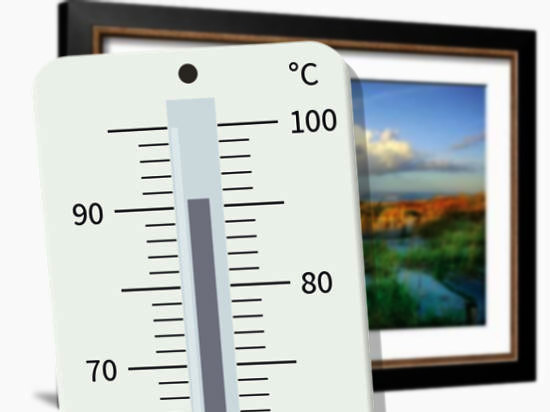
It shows 91,°C
